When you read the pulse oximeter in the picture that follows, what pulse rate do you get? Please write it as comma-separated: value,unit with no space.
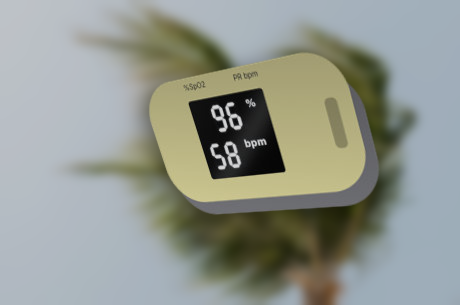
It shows 58,bpm
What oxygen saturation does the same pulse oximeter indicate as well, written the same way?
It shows 96,%
